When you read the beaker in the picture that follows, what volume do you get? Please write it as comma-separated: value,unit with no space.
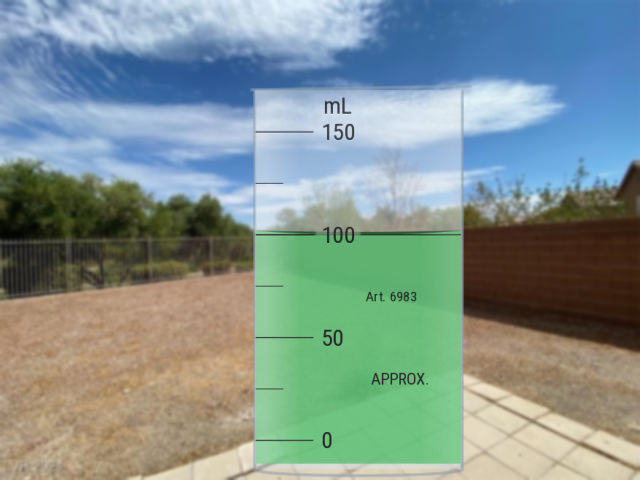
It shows 100,mL
